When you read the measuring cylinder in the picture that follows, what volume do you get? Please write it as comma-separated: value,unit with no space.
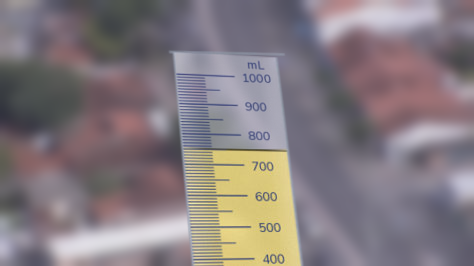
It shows 750,mL
